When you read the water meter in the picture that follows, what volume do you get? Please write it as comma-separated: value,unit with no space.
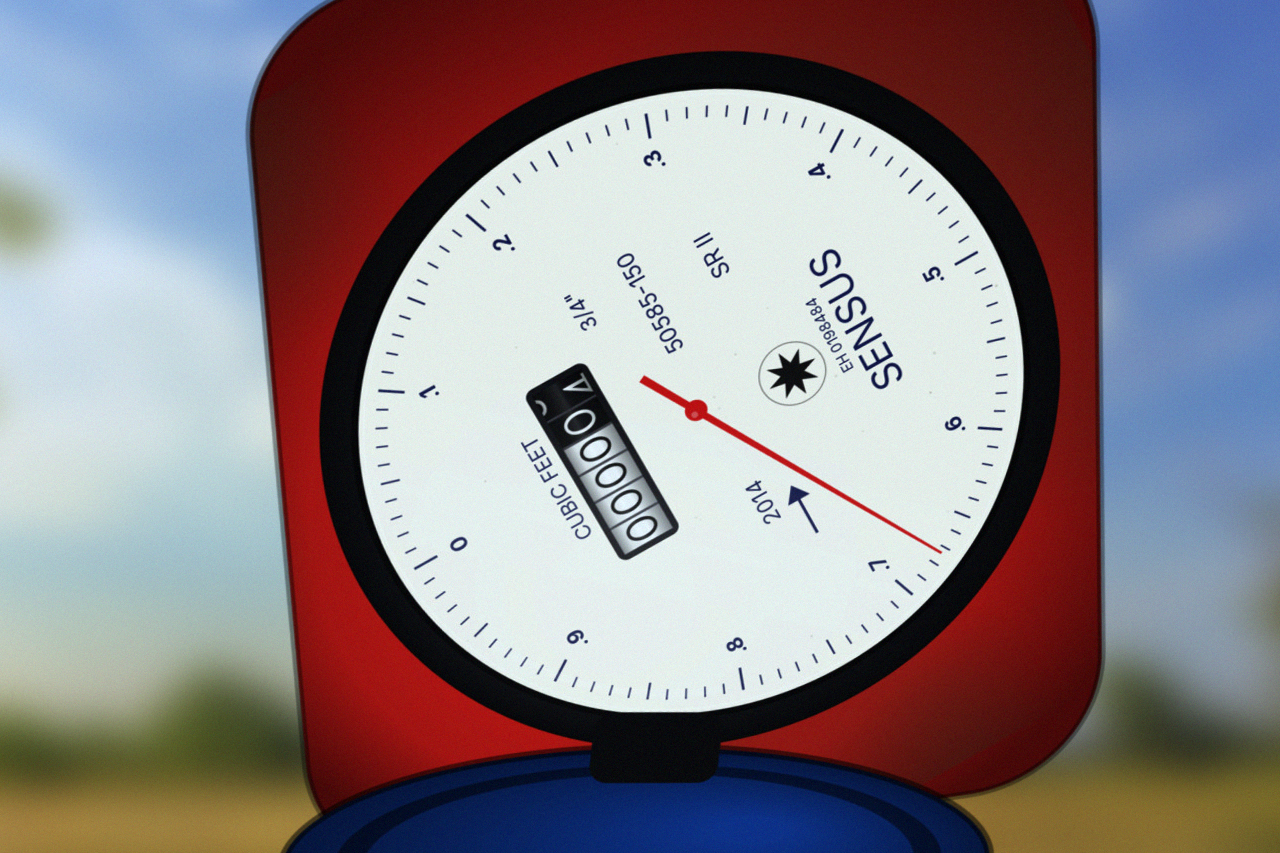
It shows 3.67,ft³
